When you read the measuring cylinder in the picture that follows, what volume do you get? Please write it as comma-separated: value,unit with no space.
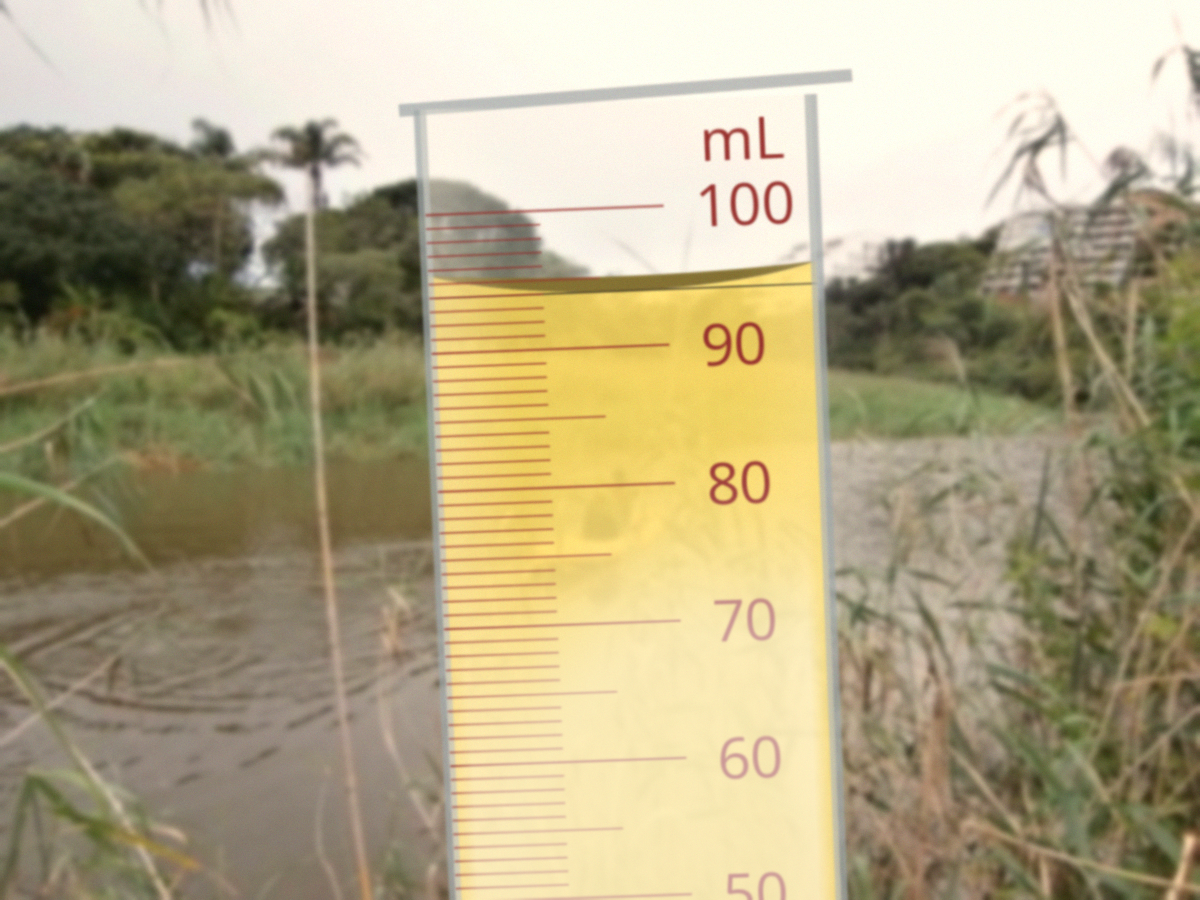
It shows 94,mL
